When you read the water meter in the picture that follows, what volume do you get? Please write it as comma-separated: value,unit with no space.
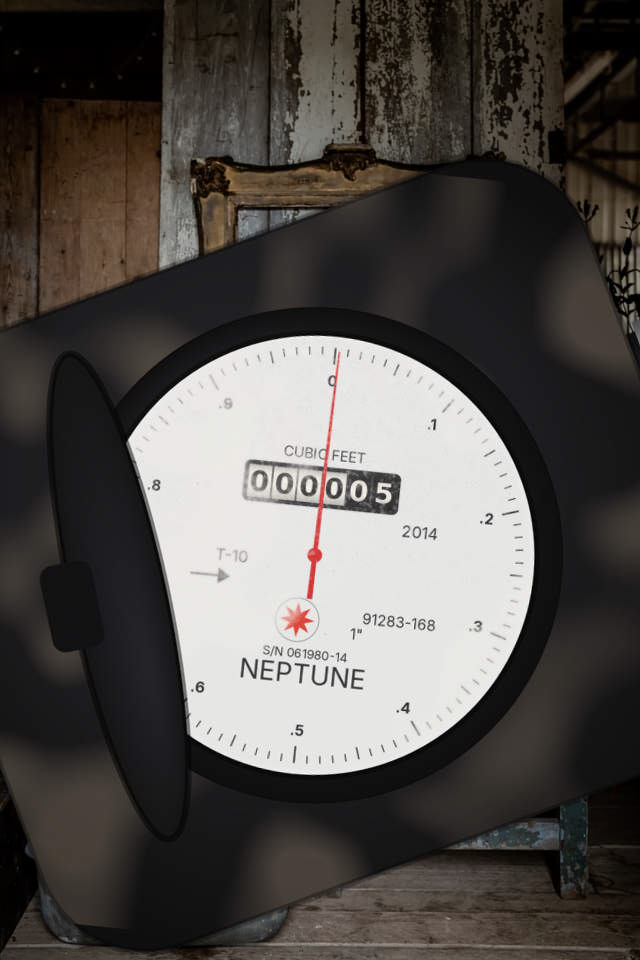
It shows 5.00,ft³
